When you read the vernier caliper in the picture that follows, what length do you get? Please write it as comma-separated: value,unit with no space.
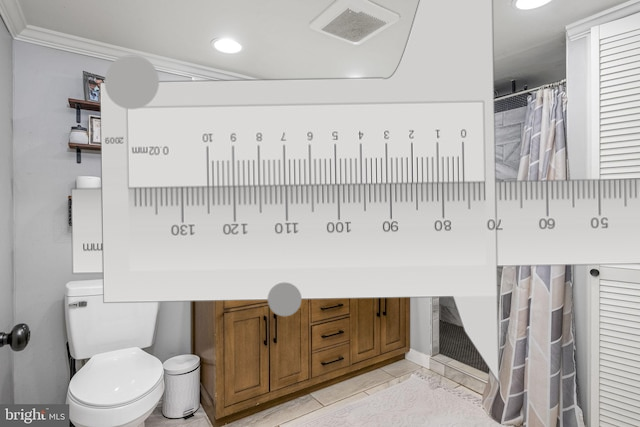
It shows 76.0,mm
